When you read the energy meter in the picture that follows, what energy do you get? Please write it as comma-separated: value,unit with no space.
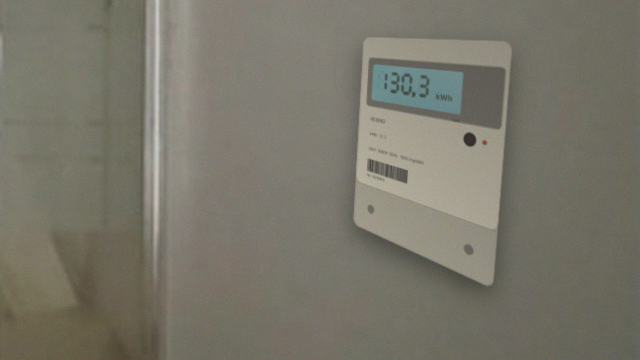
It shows 130.3,kWh
